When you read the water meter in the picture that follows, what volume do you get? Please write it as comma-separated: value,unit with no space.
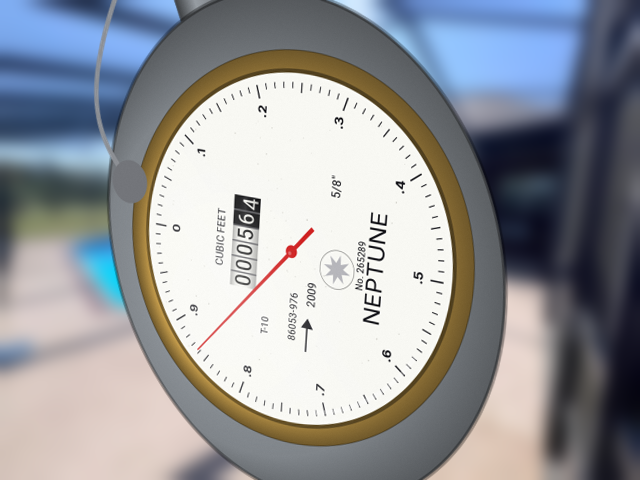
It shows 563.86,ft³
